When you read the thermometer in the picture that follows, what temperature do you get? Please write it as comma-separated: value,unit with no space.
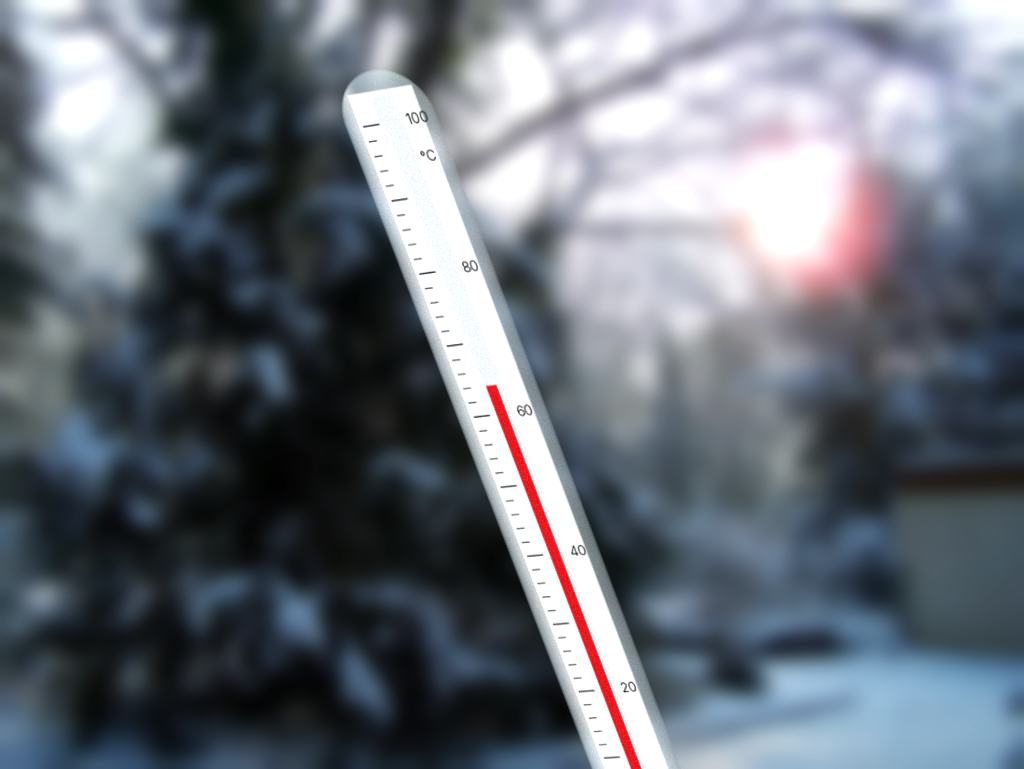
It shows 64,°C
